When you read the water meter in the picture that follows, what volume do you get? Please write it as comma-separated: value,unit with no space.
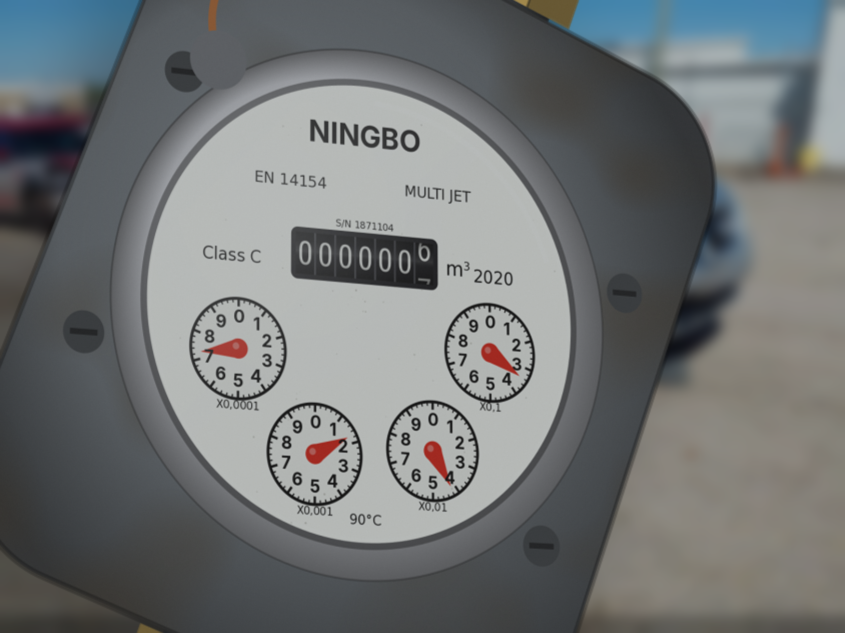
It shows 6.3417,m³
